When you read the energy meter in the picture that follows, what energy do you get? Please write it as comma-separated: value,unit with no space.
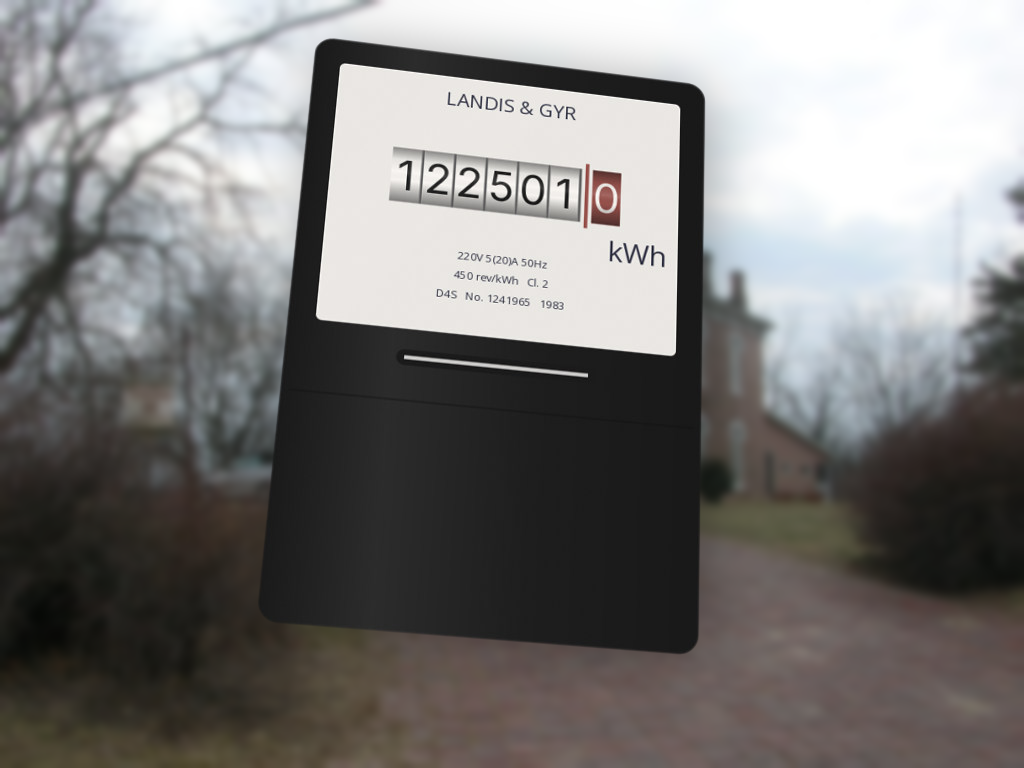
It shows 122501.0,kWh
